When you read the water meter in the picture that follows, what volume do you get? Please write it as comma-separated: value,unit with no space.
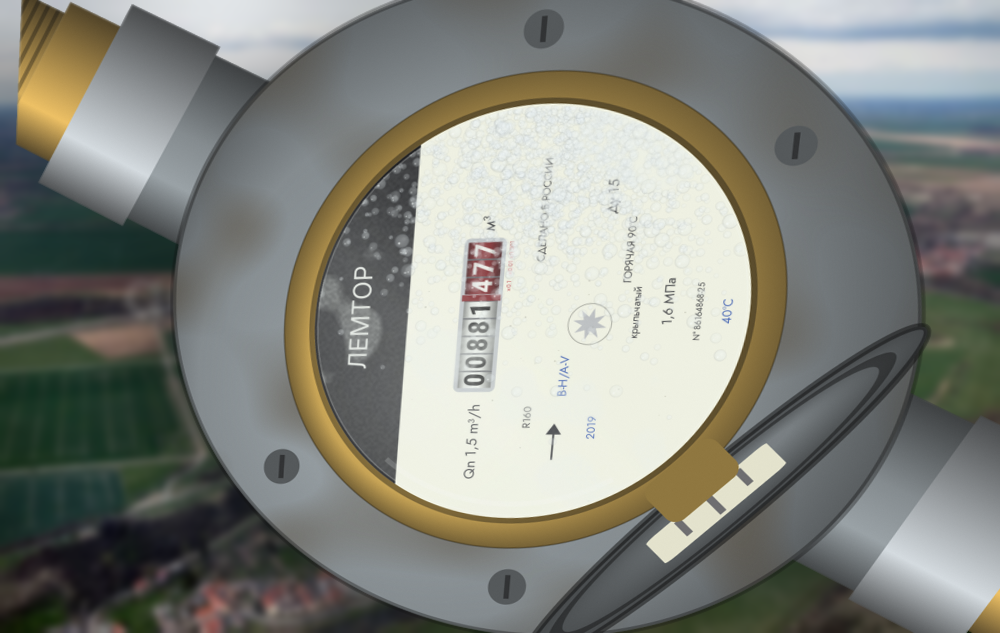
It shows 881.477,m³
